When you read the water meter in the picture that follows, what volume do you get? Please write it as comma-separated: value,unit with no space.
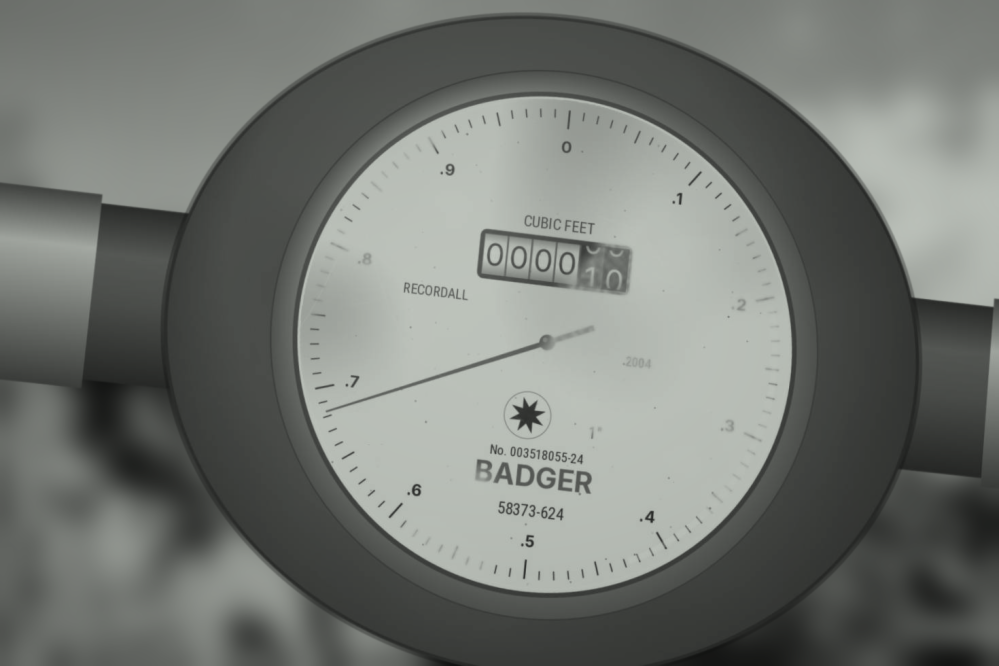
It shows 9.68,ft³
